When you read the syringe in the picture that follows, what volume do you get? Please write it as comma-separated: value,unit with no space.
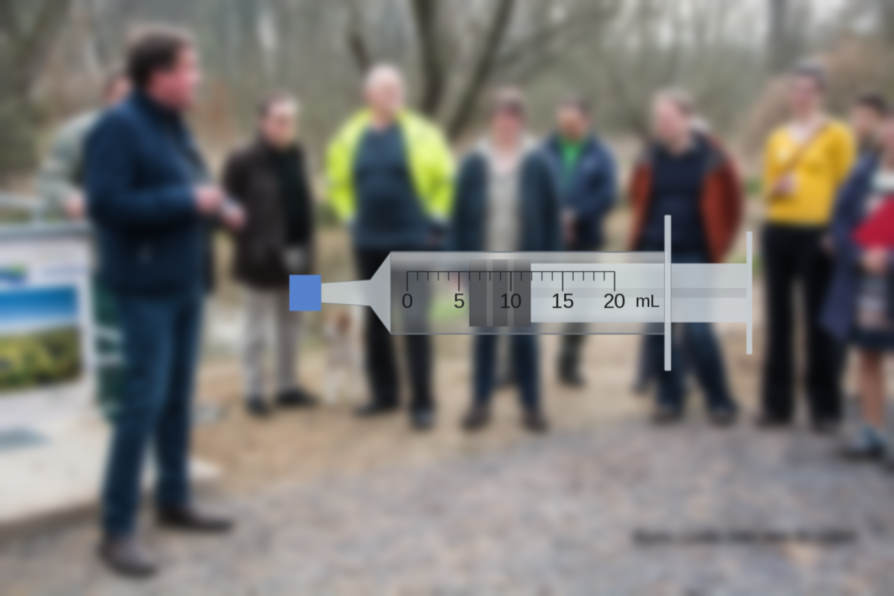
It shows 6,mL
